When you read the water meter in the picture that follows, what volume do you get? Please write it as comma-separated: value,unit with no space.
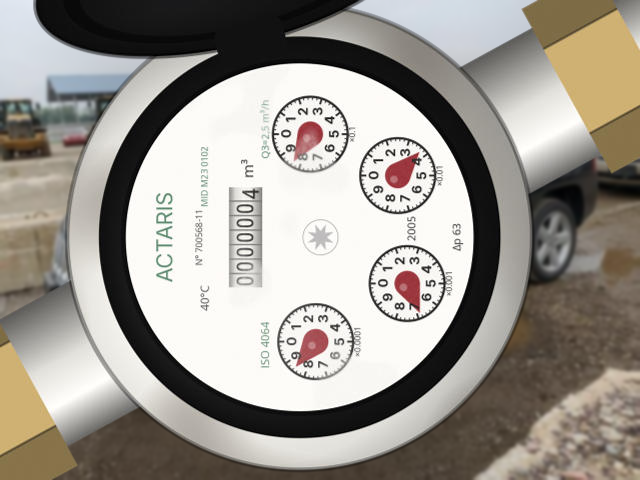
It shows 3.8368,m³
